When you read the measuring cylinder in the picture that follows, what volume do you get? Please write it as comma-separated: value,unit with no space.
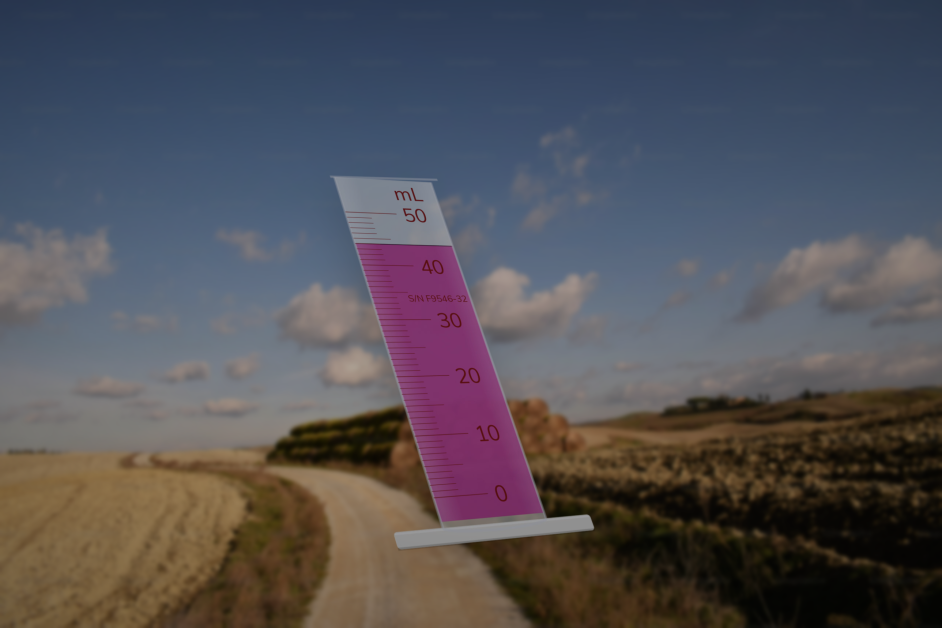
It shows 44,mL
